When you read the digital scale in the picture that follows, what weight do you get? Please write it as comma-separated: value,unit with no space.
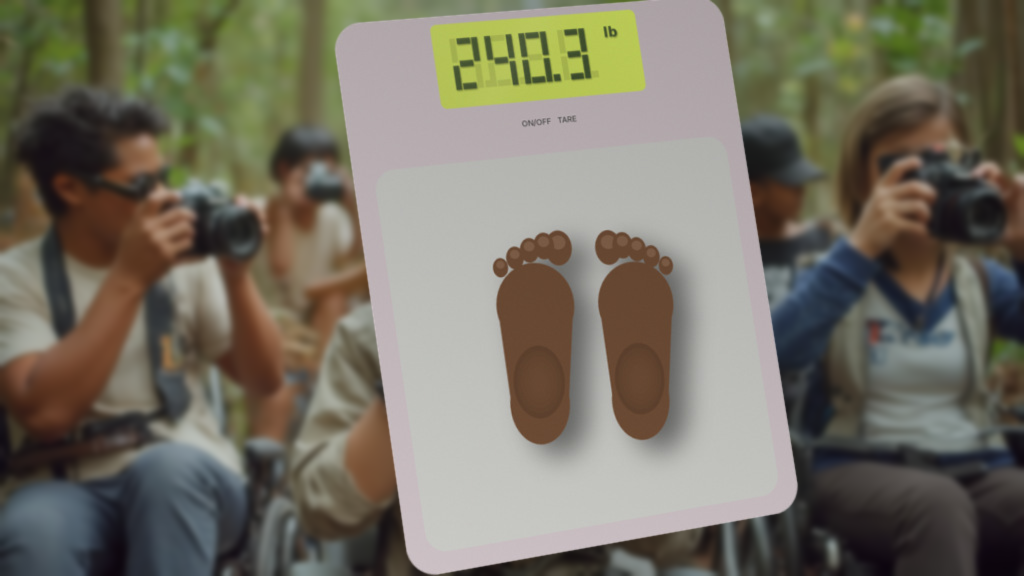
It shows 240.3,lb
